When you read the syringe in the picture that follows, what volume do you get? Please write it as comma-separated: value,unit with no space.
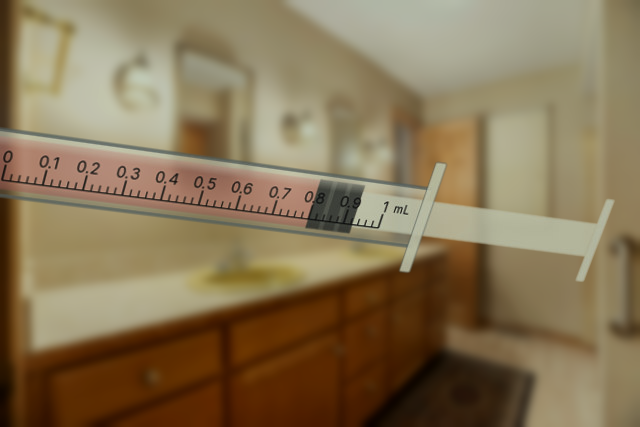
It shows 0.8,mL
